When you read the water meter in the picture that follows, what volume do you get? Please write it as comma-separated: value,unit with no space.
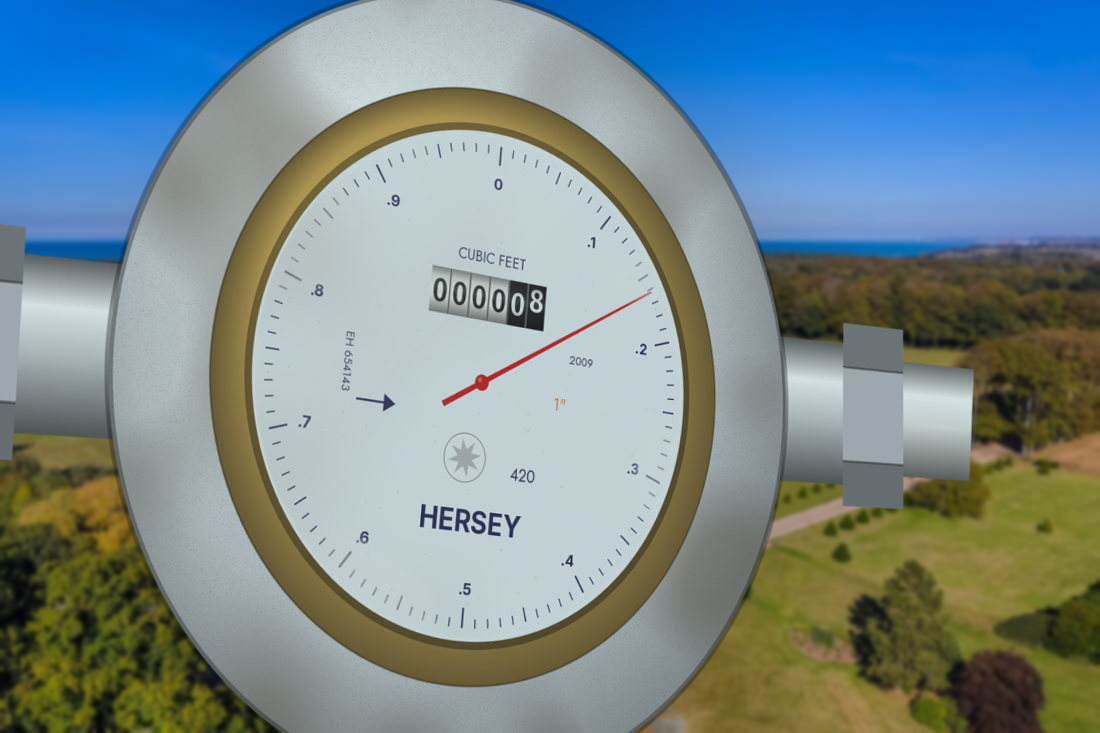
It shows 8.16,ft³
